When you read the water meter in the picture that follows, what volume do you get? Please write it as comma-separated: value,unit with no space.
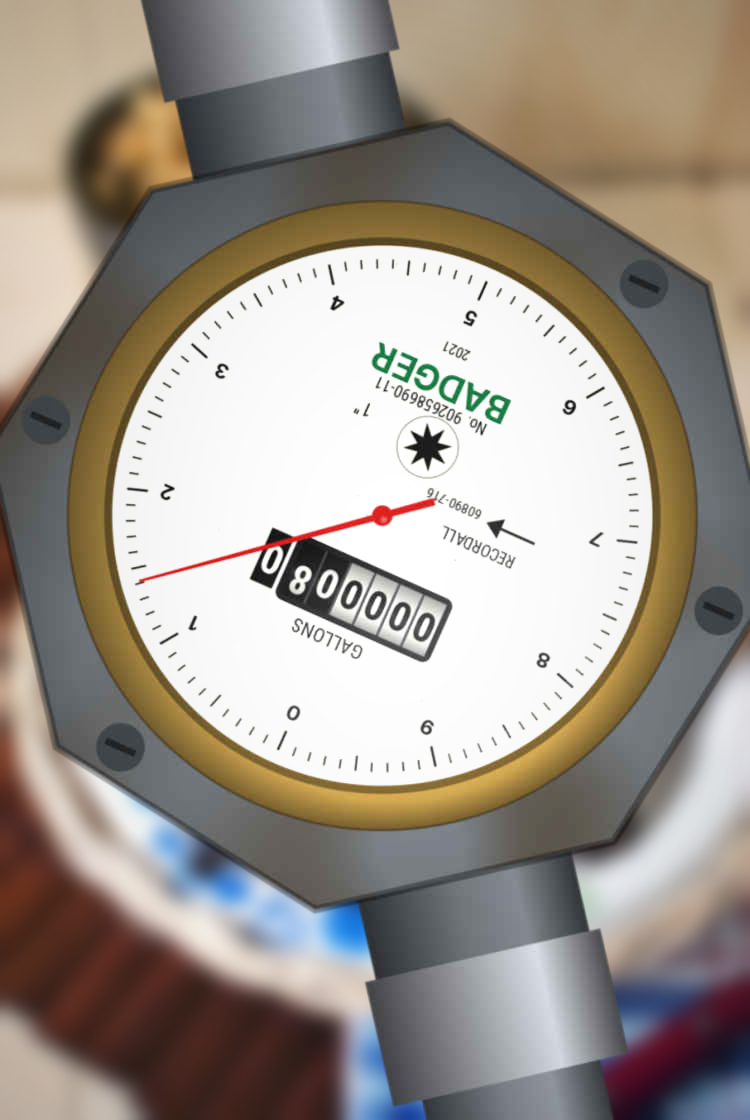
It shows 81.4,gal
